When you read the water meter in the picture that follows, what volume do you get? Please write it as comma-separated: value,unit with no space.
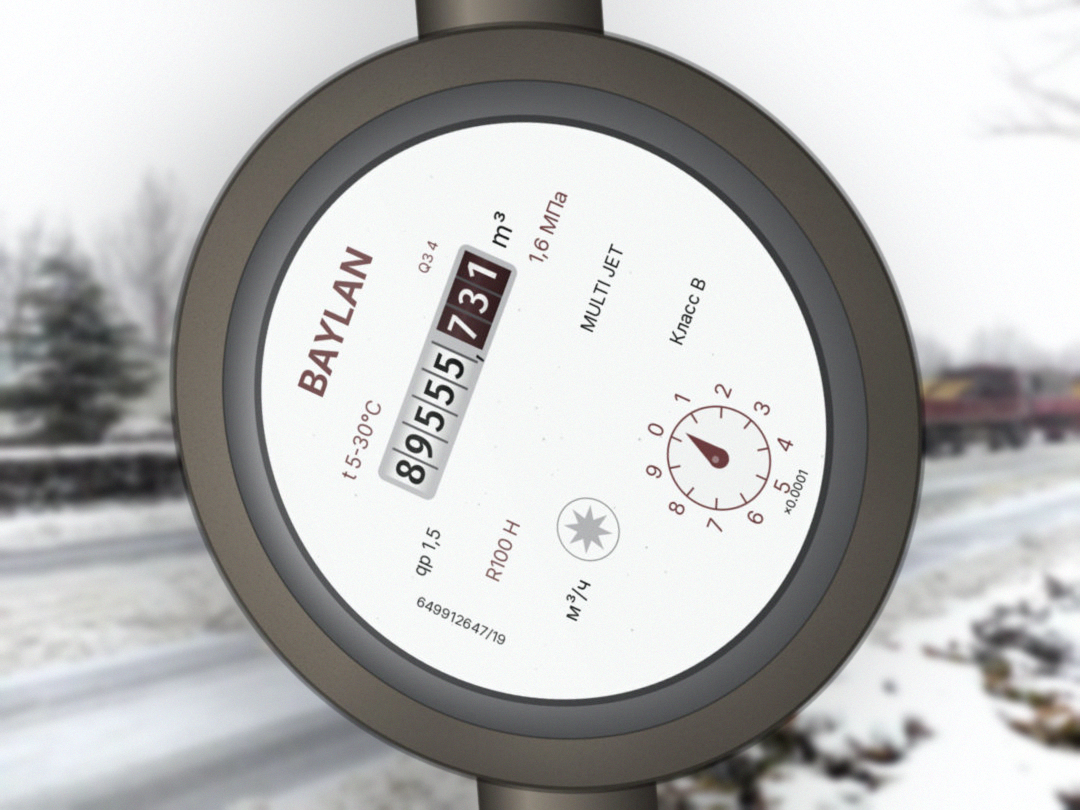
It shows 89555.7310,m³
